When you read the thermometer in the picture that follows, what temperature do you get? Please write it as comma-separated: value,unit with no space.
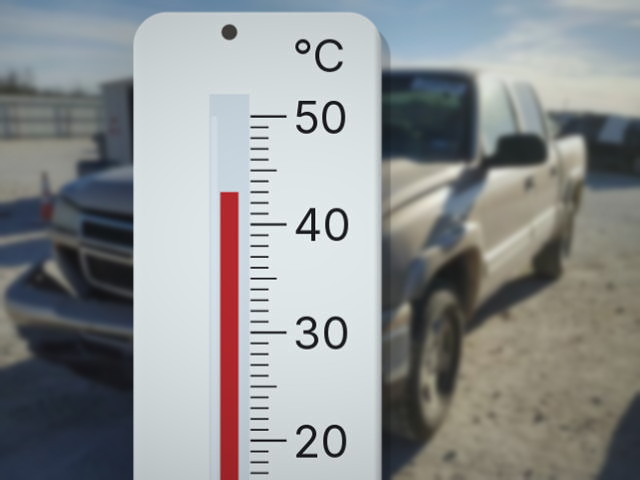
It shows 43,°C
